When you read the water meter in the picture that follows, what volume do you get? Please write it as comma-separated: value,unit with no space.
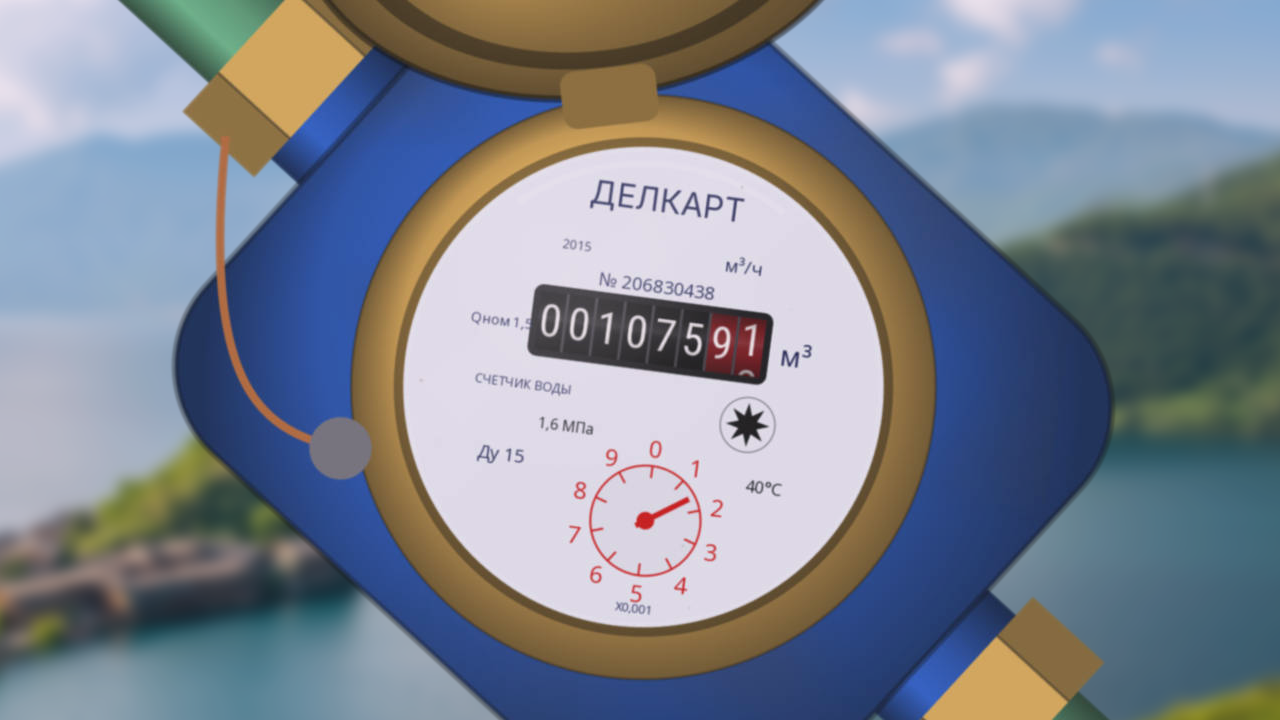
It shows 1075.911,m³
